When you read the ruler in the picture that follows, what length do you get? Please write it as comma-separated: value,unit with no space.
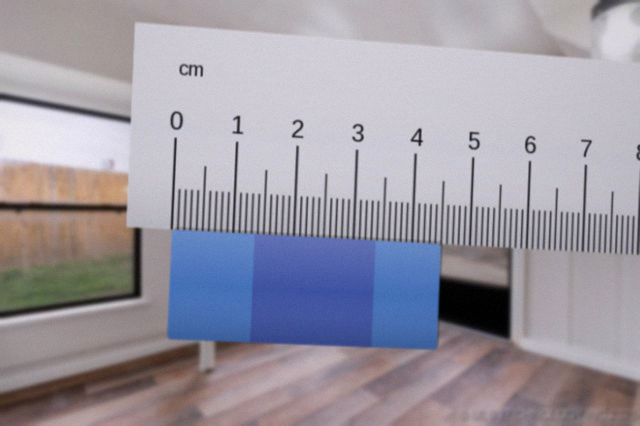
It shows 4.5,cm
